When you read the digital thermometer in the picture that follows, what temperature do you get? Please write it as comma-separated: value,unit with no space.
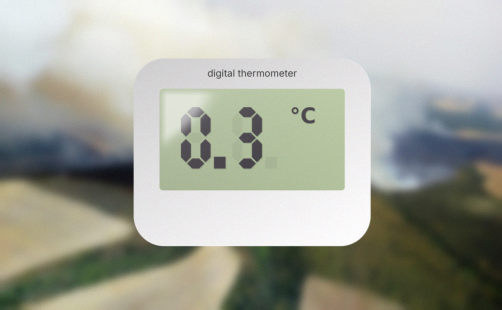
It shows 0.3,°C
